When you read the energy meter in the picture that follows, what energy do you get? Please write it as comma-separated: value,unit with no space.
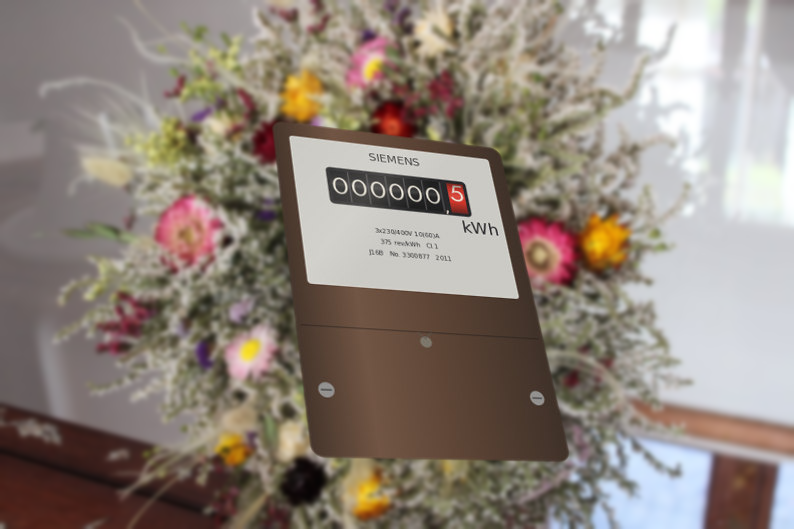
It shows 0.5,kWh
